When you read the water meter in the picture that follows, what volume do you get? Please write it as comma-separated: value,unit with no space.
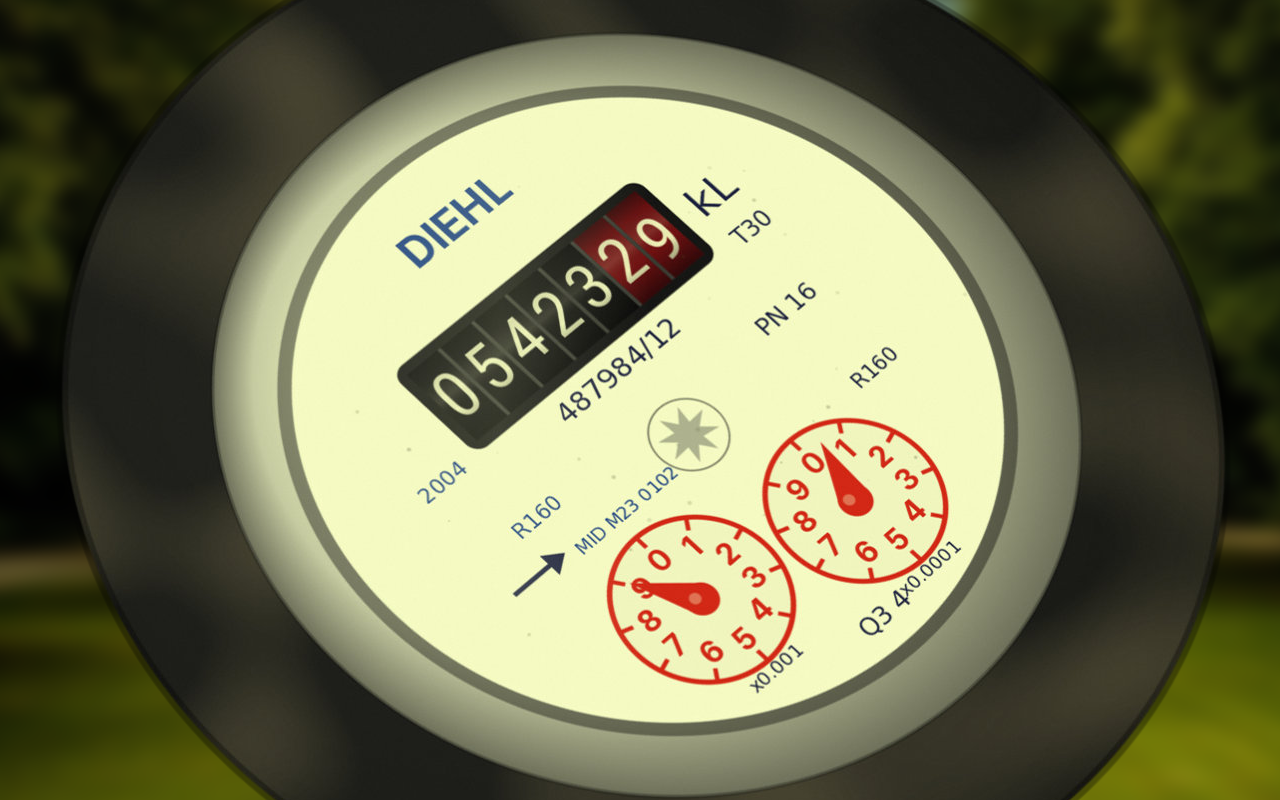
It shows 5423.2890,kL
